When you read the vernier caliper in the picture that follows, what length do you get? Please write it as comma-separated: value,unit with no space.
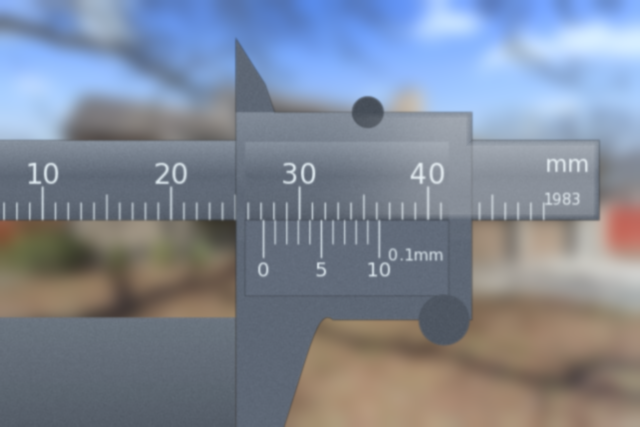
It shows 27.2,mm
